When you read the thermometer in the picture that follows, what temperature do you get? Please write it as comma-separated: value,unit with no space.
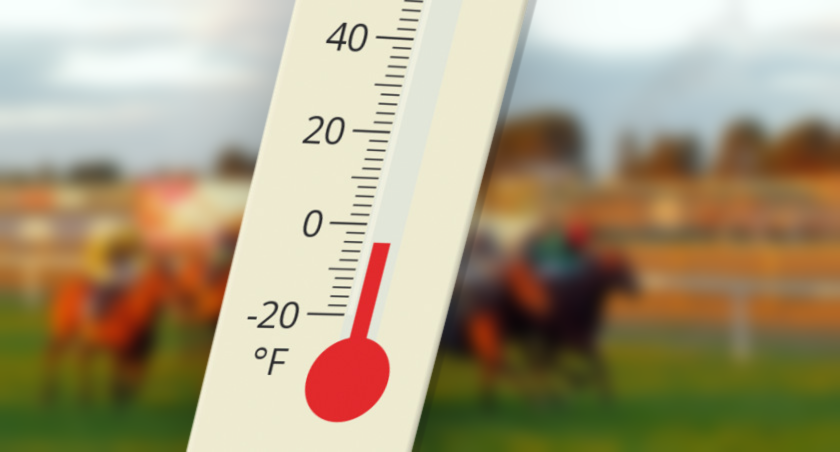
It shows -4,°F
